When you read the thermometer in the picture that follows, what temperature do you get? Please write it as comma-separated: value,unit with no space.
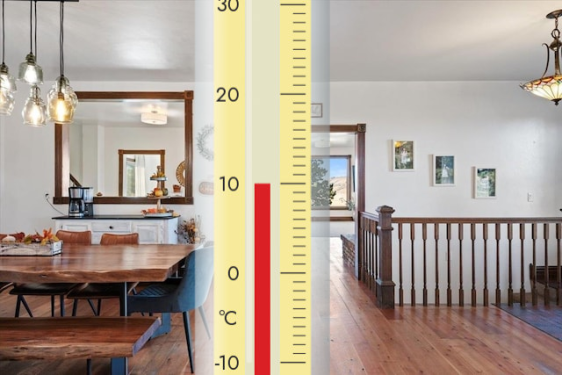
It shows 10,°C
